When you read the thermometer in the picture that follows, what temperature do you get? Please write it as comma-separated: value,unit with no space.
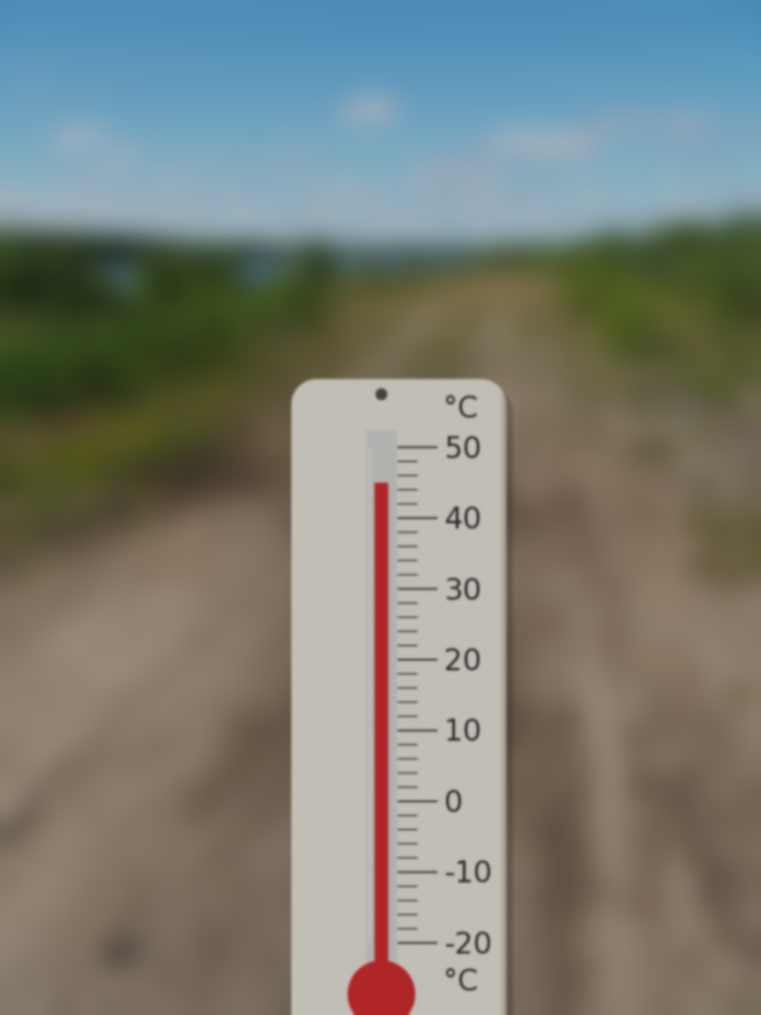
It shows 45,°C
